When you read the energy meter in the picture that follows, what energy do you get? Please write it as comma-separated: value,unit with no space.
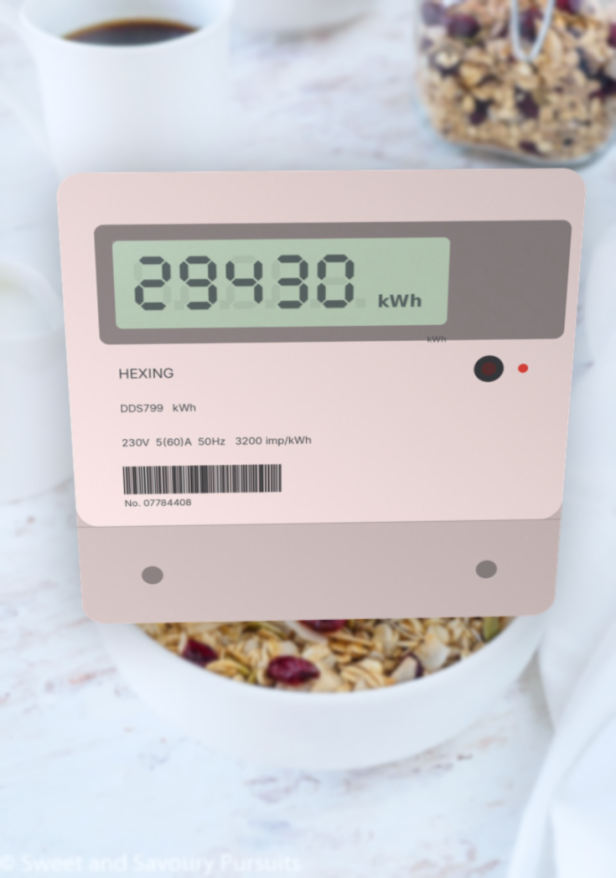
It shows 29430,kWh
